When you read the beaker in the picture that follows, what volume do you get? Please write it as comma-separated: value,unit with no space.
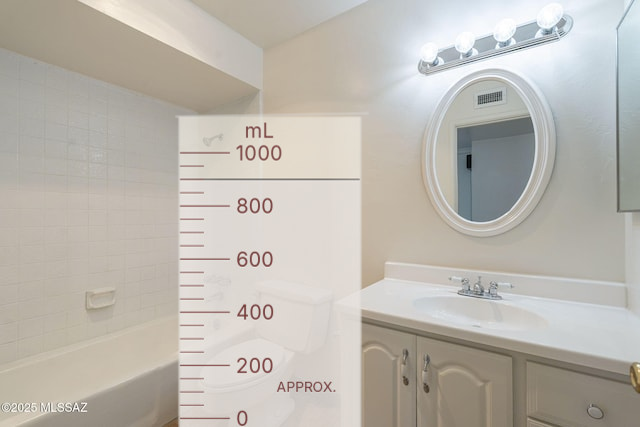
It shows 900,mL
